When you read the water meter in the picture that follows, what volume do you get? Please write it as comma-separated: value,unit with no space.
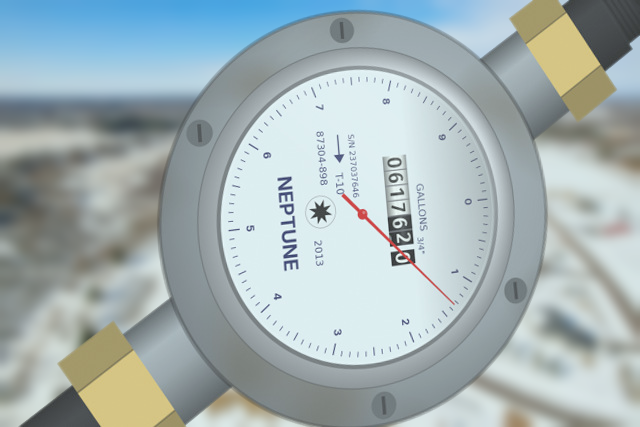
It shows 617621.3,gal
